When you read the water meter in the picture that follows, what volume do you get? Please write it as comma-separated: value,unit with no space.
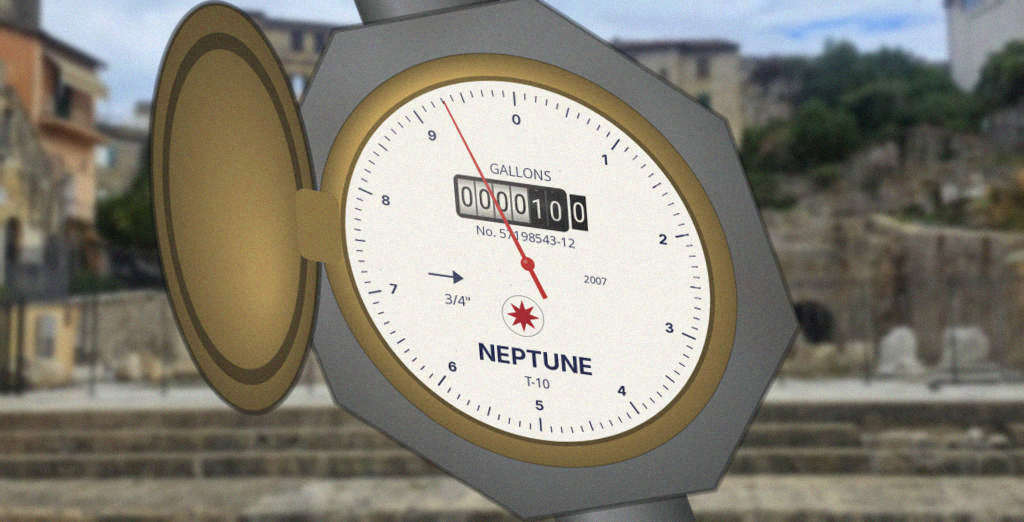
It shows 99.3,gal
